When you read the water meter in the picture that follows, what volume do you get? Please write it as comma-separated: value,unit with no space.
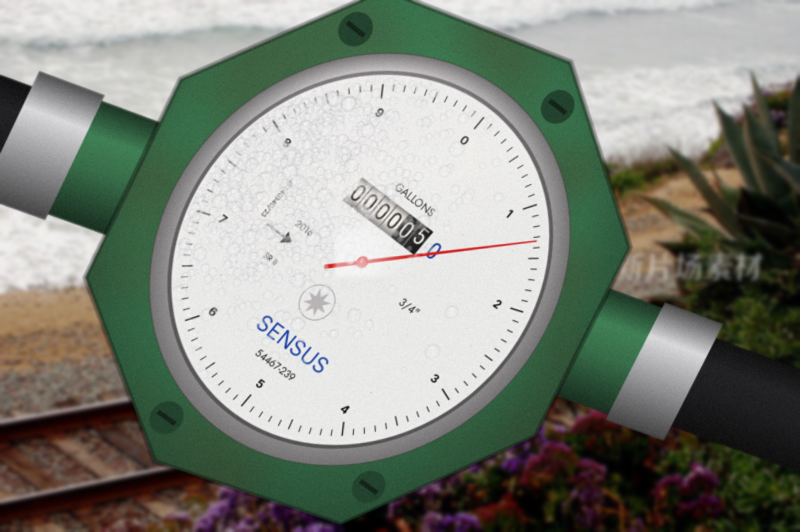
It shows 51.3,gal
